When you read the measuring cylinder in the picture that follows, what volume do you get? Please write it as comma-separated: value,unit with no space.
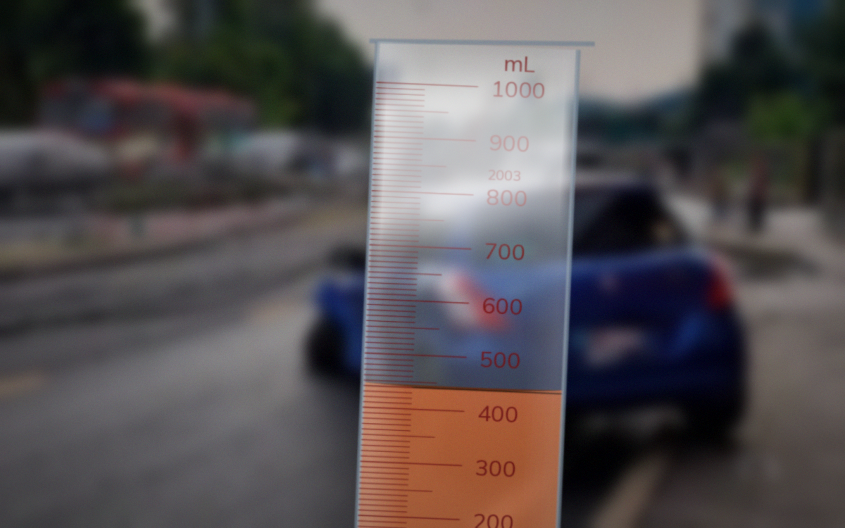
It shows 440,mL
